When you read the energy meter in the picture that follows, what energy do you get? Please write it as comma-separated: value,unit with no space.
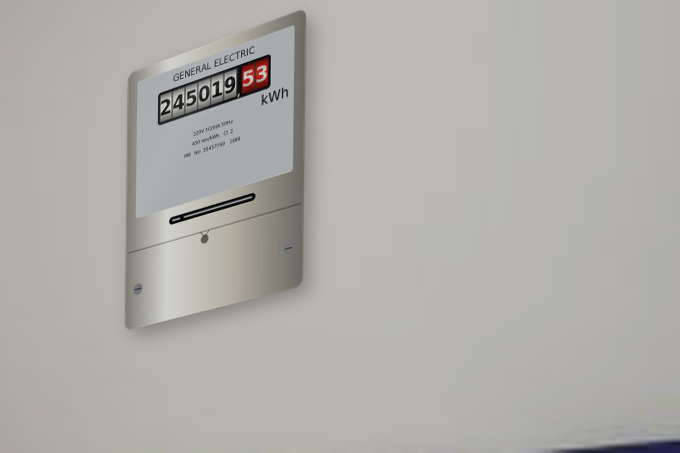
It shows 245019.53,kWh
